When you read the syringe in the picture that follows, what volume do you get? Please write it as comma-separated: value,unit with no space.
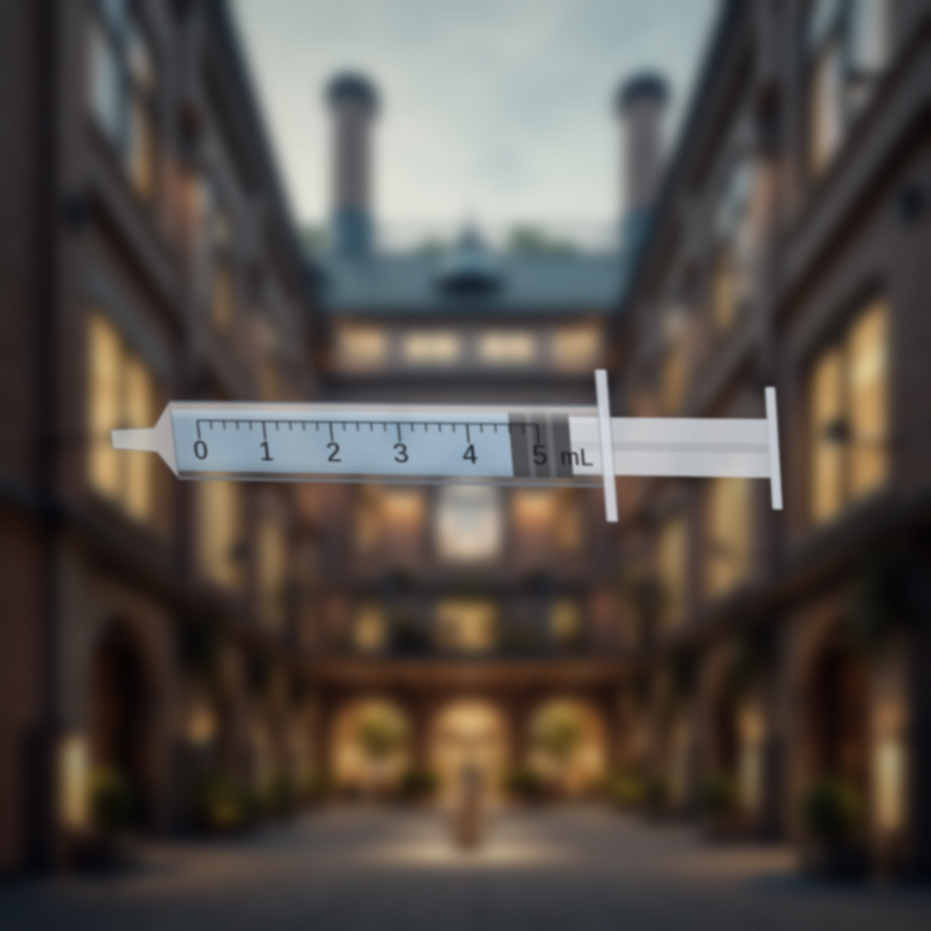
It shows 4.6,mL
